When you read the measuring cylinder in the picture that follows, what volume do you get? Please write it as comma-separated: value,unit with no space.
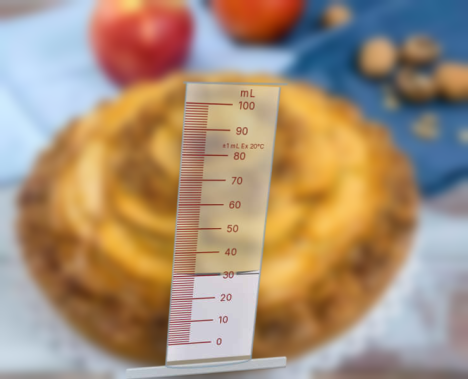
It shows 30,mL
